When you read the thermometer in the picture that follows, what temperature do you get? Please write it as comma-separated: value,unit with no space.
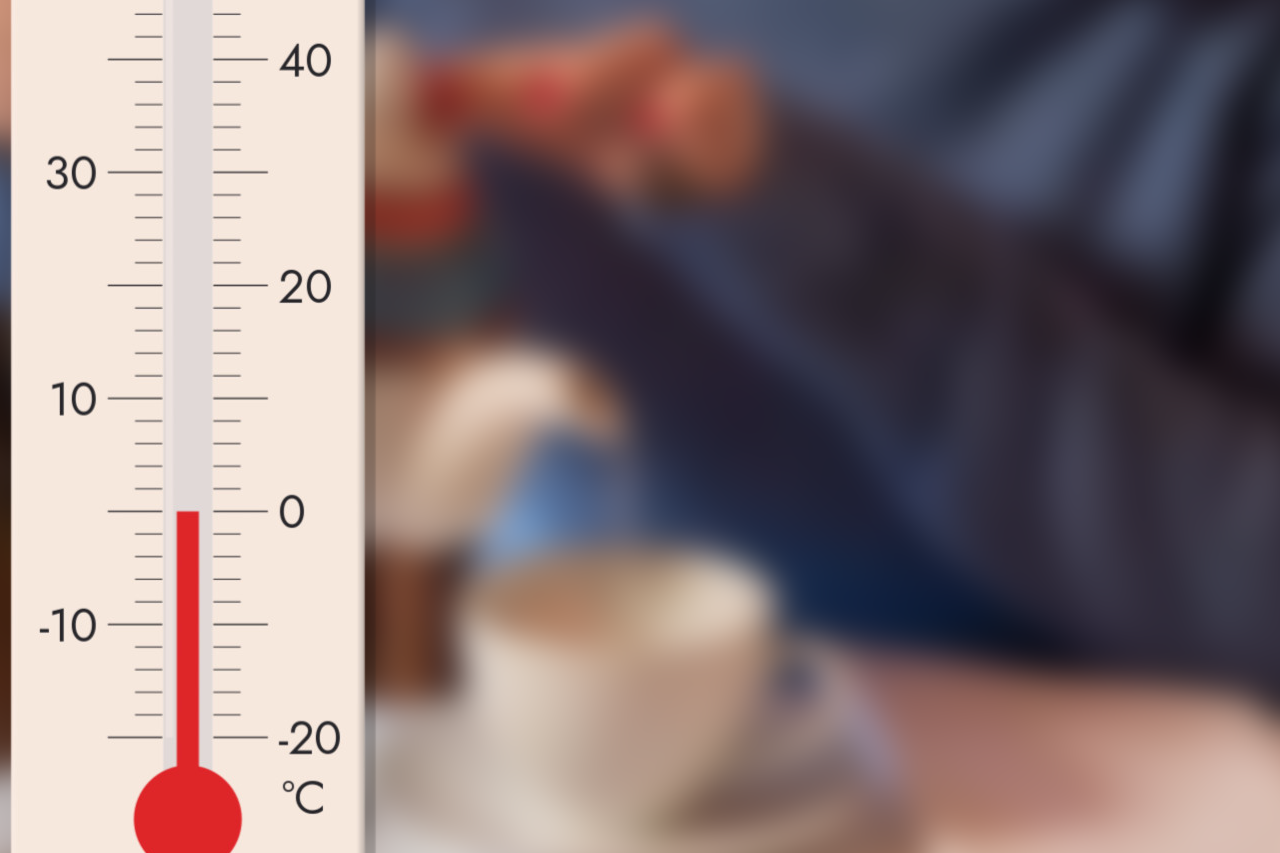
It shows 0,°C
